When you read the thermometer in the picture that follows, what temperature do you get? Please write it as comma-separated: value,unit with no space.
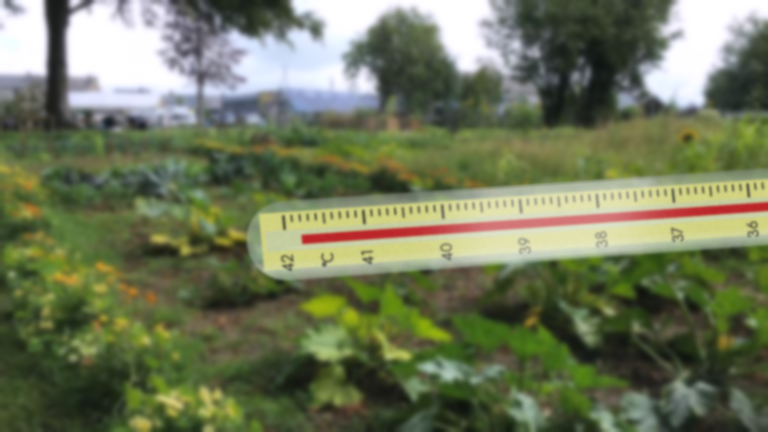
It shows 41.8,°C
